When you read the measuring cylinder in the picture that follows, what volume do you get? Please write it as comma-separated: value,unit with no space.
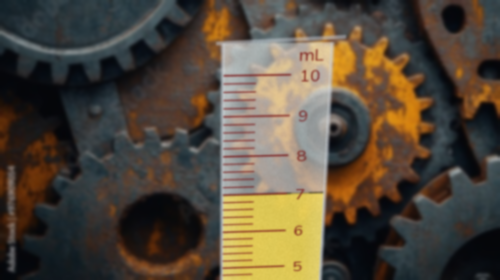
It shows 7,mL
